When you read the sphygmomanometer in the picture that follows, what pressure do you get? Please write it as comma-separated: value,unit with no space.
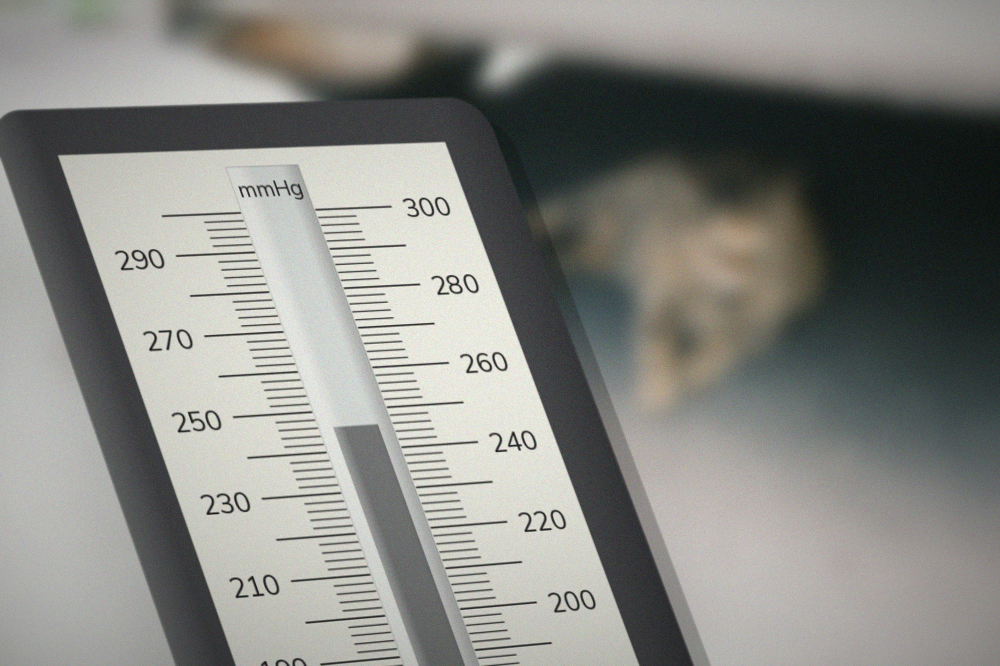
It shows 246,mmHg
